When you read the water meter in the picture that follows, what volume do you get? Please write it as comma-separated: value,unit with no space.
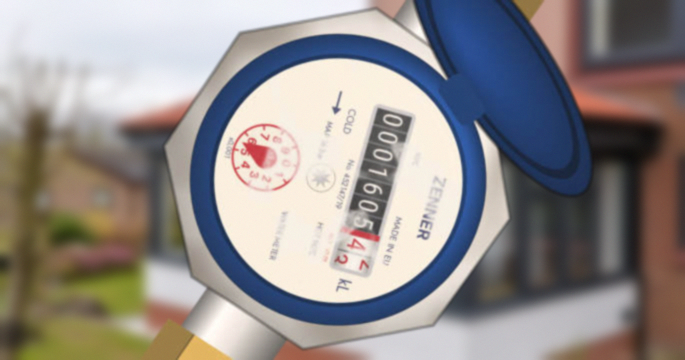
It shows 1605.425,kL
